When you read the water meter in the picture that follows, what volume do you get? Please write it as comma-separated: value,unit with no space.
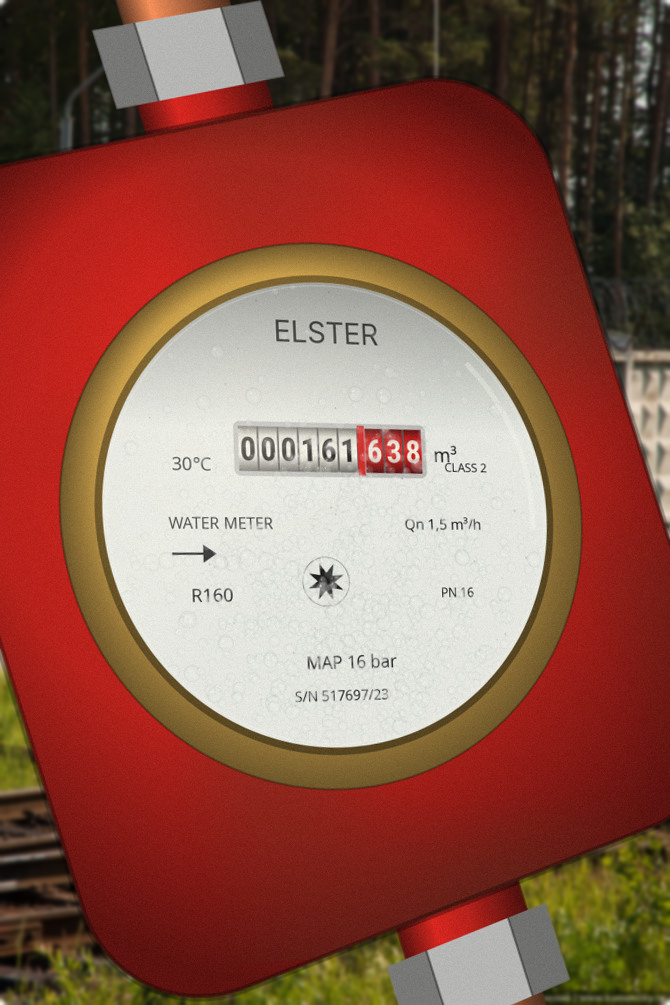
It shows 161.638,m³
